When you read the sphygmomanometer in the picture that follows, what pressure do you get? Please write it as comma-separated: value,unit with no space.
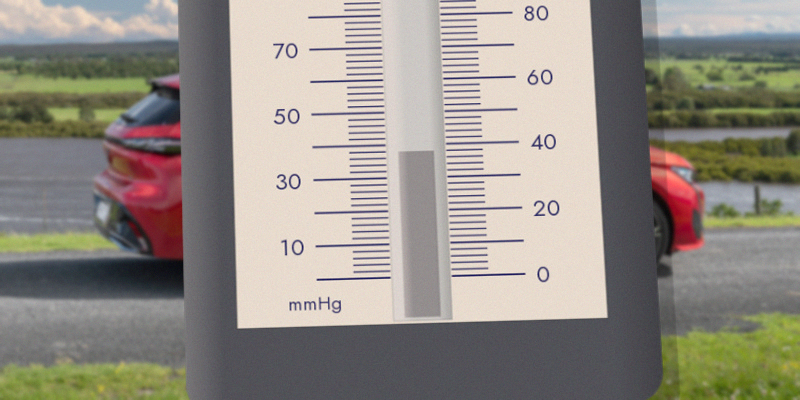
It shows 38,mmHg
